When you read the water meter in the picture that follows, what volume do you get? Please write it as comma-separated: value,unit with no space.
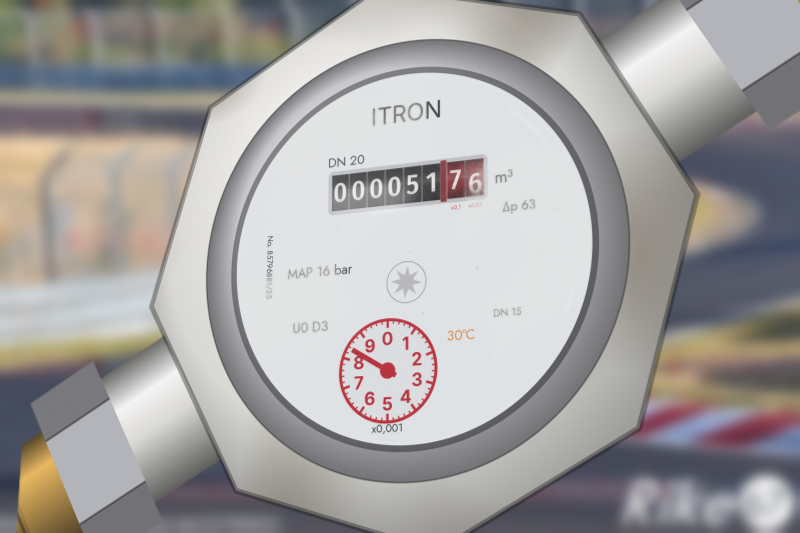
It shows 51.758,m³
